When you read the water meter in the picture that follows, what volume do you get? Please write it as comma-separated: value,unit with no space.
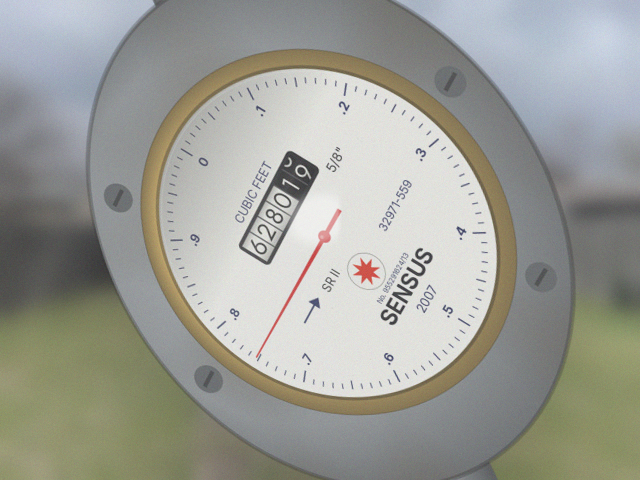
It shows 628018.75,ft³
